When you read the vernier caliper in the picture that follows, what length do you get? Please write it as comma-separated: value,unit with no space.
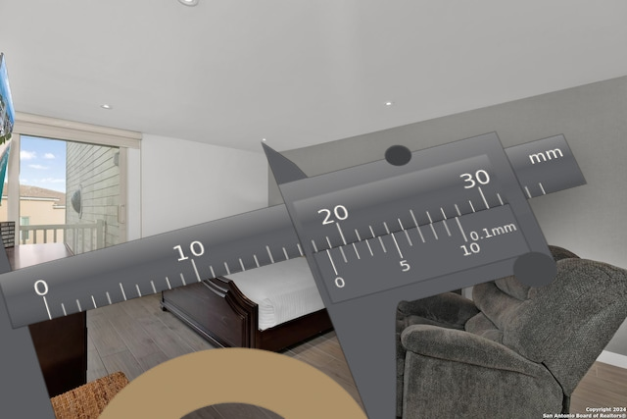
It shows 18.7,mm
